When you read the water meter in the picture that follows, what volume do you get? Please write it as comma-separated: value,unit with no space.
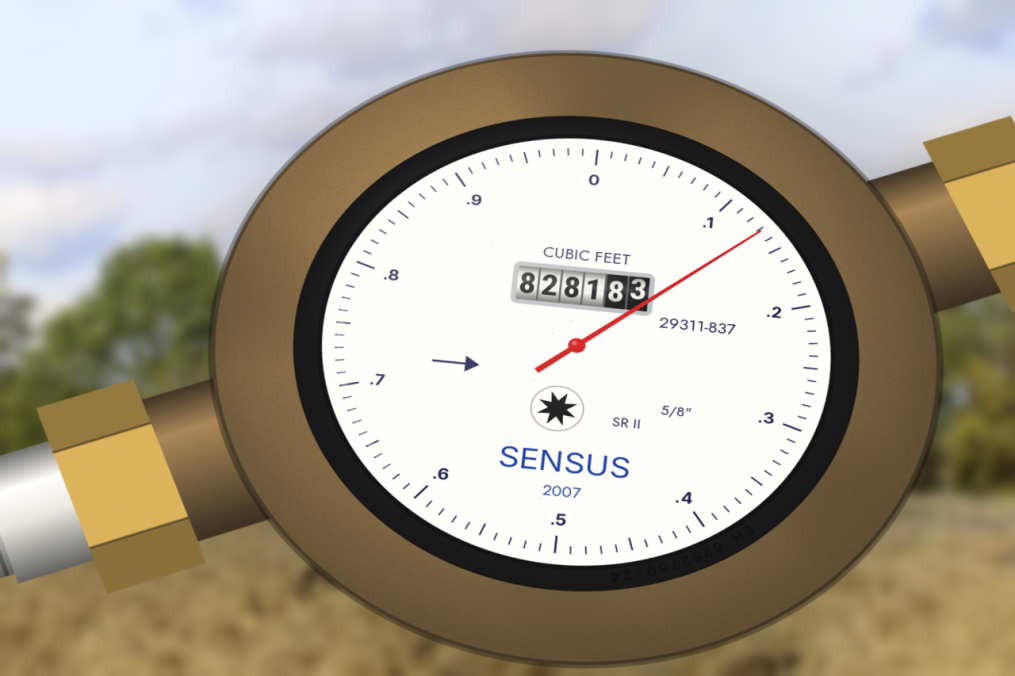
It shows 828183.13,ft³
